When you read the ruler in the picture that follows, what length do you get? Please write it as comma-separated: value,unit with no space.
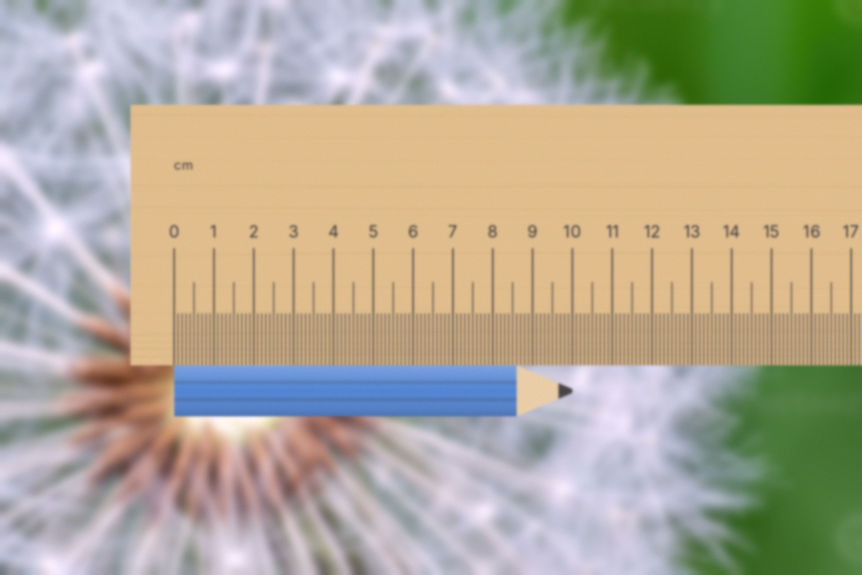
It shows 10,cm
